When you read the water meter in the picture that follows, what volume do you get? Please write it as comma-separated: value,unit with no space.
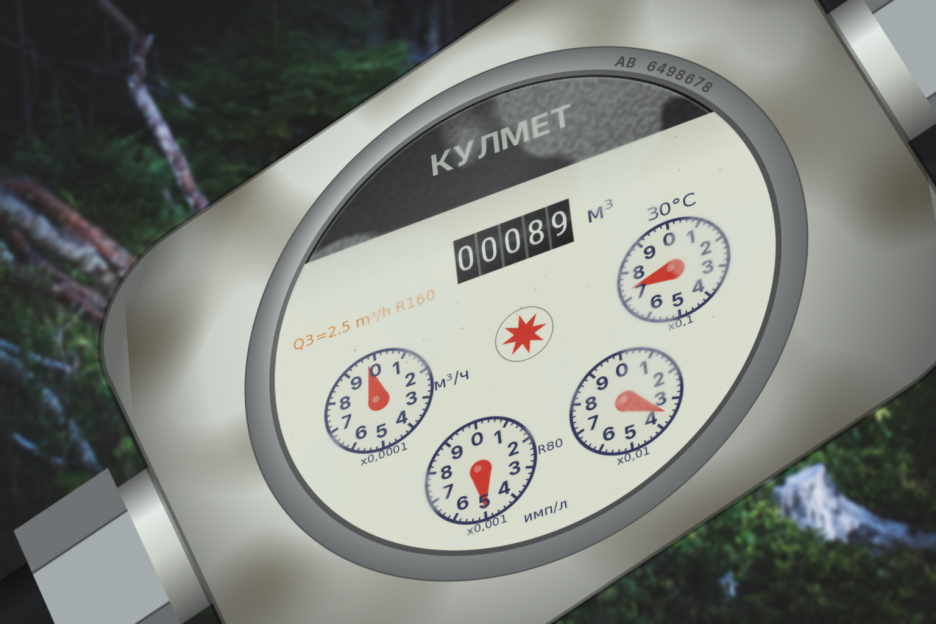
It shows 89.7349,m³
